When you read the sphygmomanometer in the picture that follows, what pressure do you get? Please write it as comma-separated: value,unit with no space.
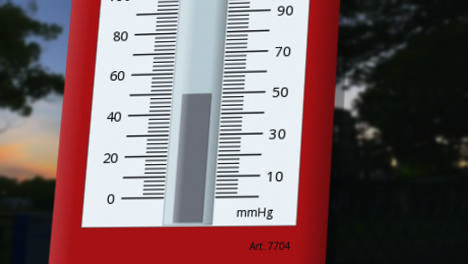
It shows 50,mmHg
